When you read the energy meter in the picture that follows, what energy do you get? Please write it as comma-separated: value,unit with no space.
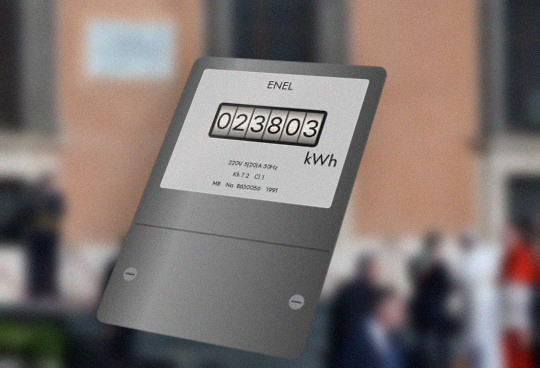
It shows 23803,kWh
